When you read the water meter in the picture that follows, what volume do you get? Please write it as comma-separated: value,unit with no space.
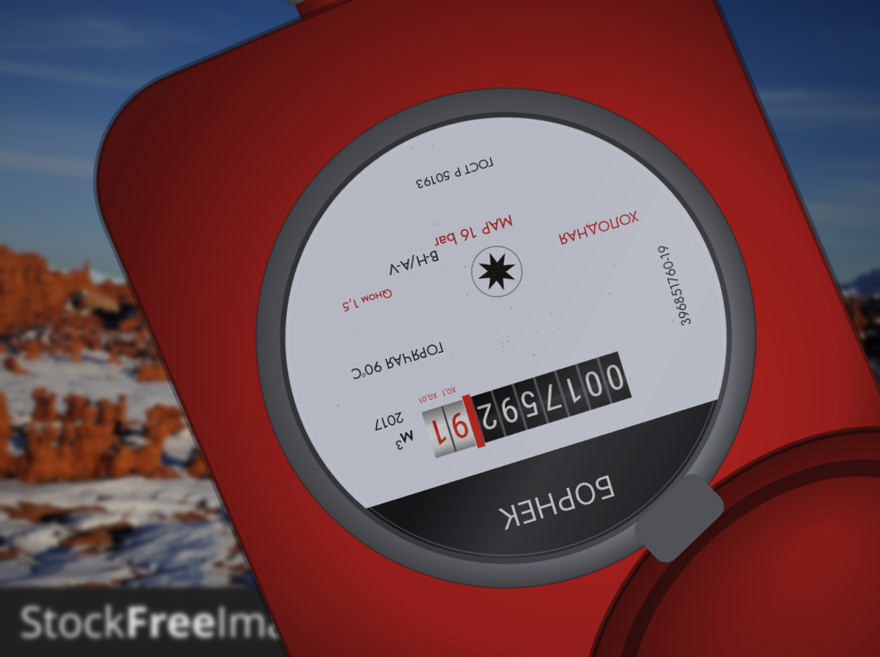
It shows 17592.91,m³
